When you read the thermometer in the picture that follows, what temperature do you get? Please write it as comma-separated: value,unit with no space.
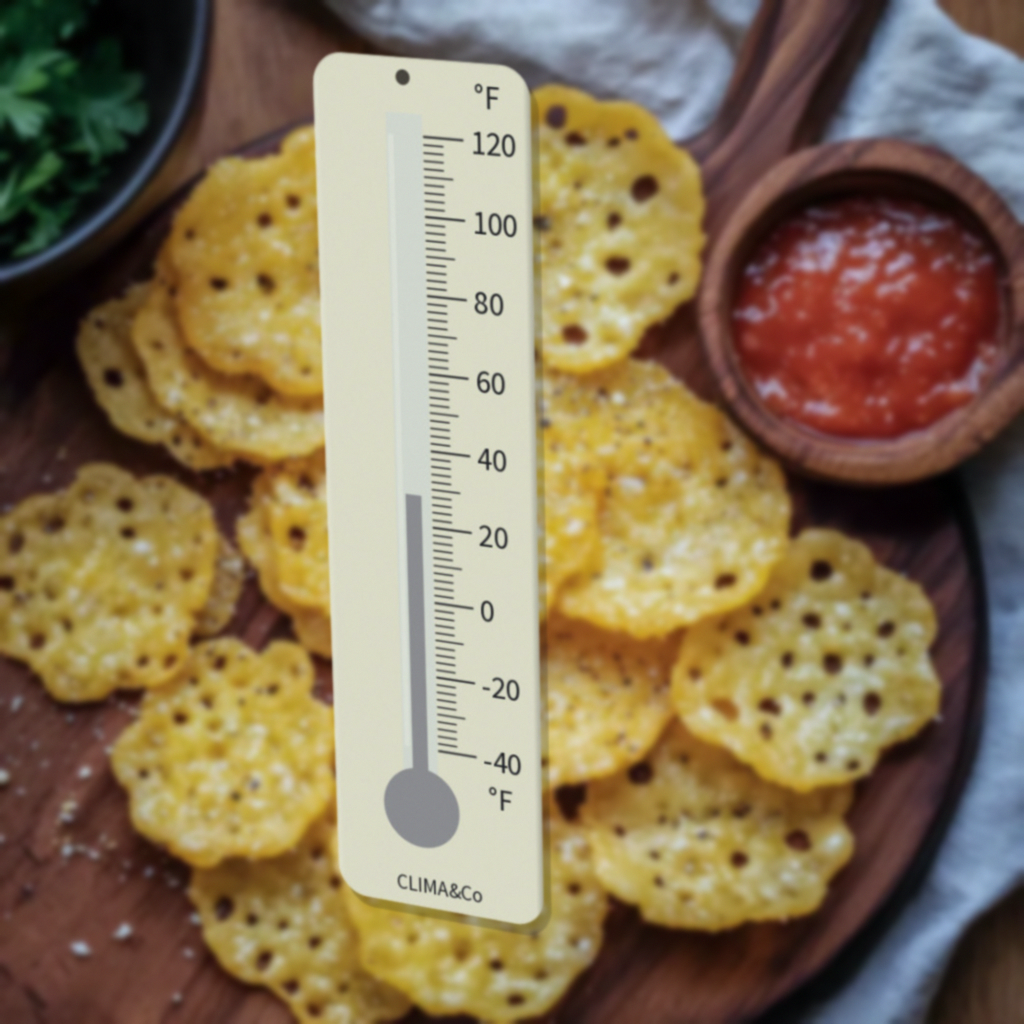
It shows 28,°F
